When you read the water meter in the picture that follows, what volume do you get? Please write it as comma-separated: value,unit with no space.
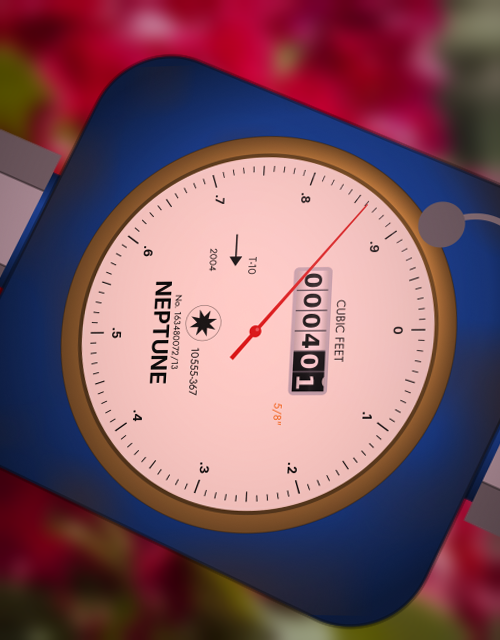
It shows 400.86,ft³
